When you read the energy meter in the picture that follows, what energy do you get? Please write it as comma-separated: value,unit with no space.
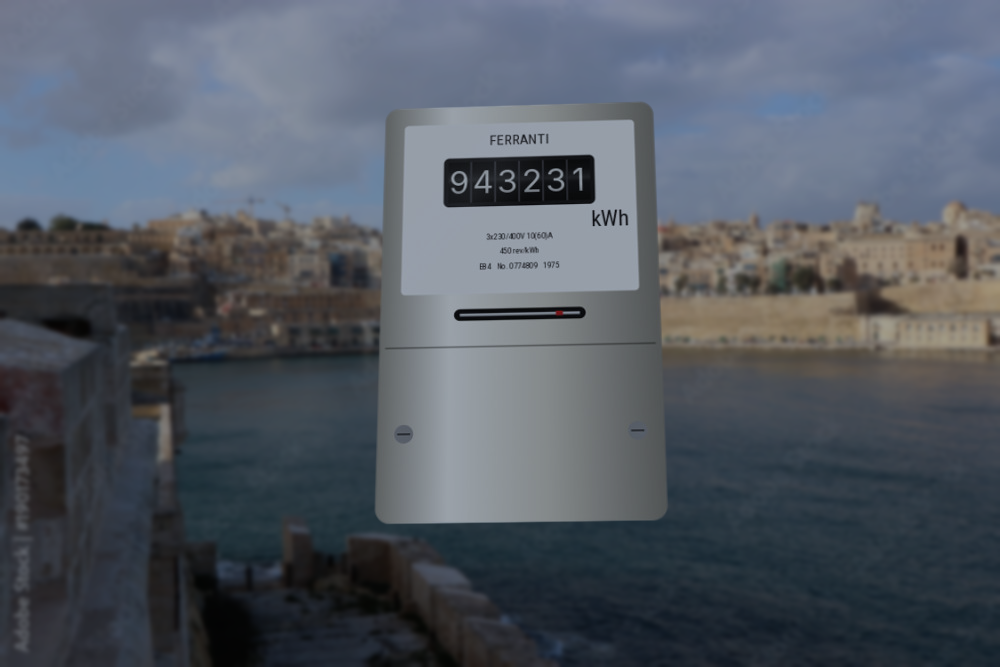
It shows 943231,kWh
